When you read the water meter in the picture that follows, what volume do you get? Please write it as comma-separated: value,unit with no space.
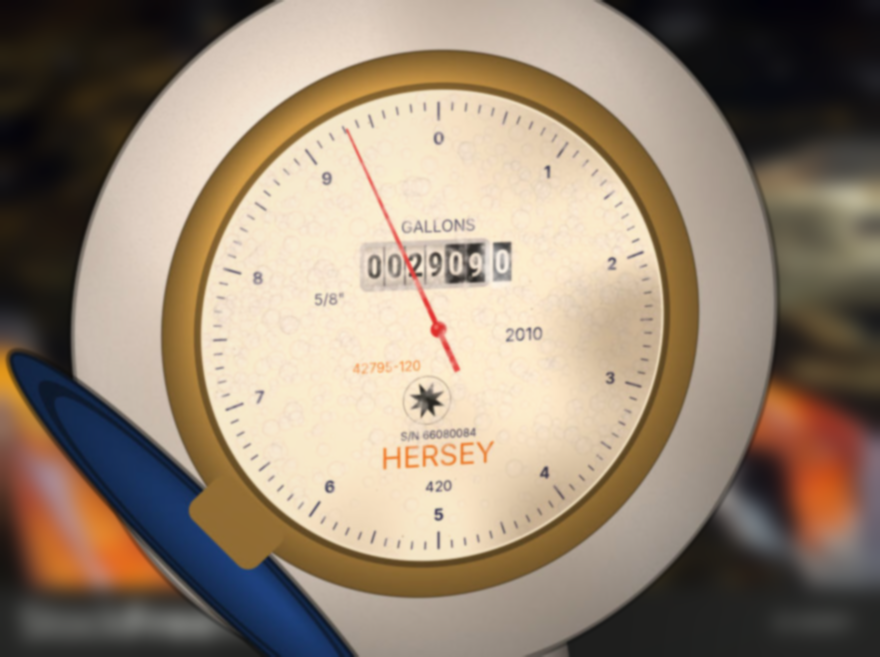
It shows 29089.3,gal
